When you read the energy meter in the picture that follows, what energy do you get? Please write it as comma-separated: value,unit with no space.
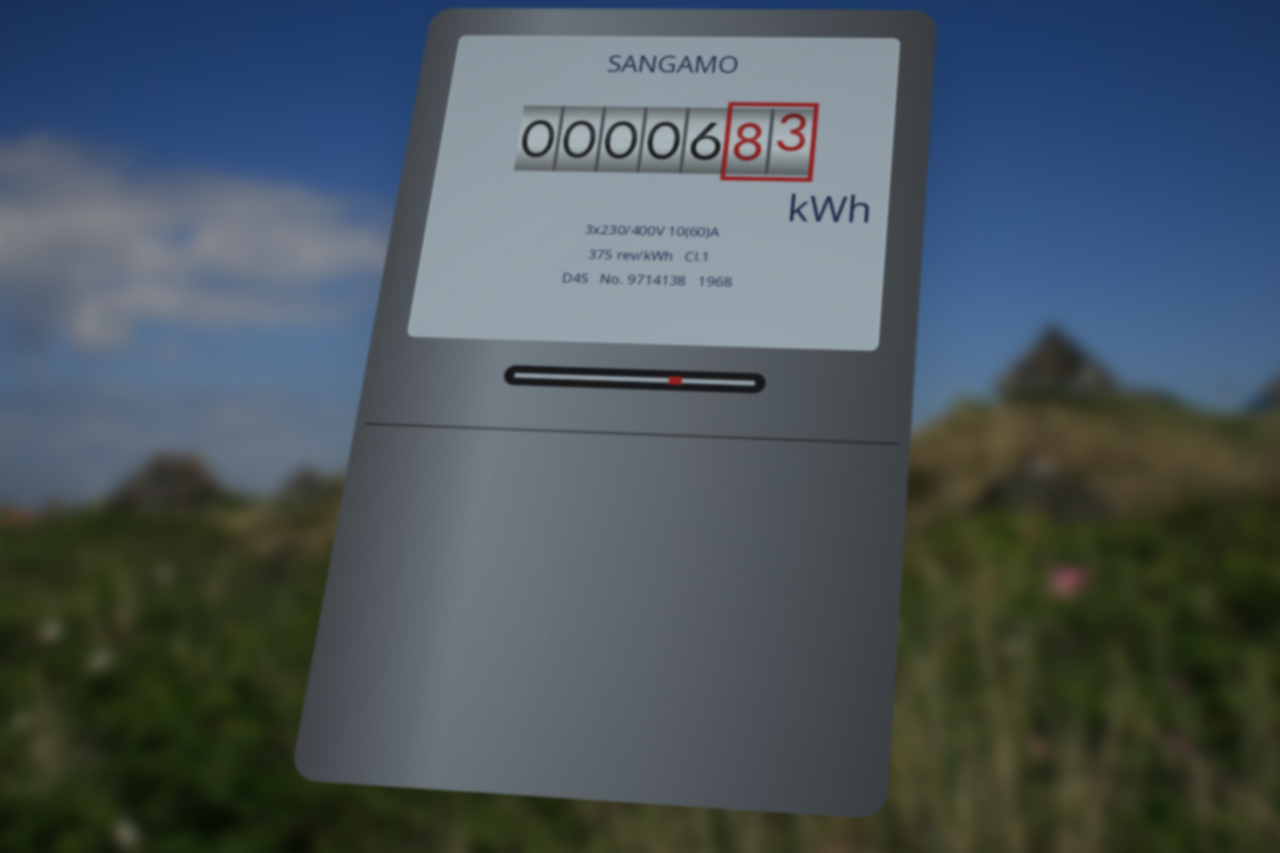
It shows 6.83,kWh
